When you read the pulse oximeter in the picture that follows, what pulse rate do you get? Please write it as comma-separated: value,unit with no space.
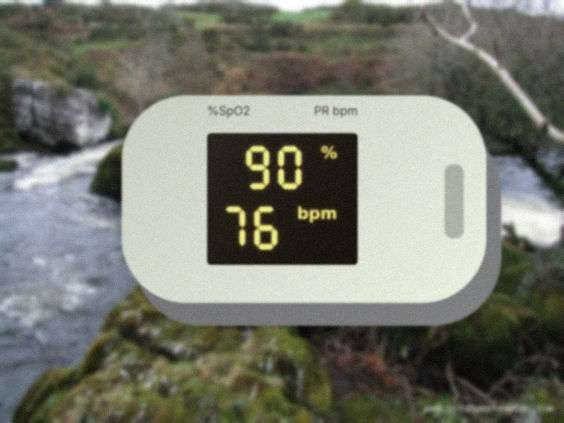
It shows 76,bpm
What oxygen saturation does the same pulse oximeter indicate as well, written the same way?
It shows 90,%
